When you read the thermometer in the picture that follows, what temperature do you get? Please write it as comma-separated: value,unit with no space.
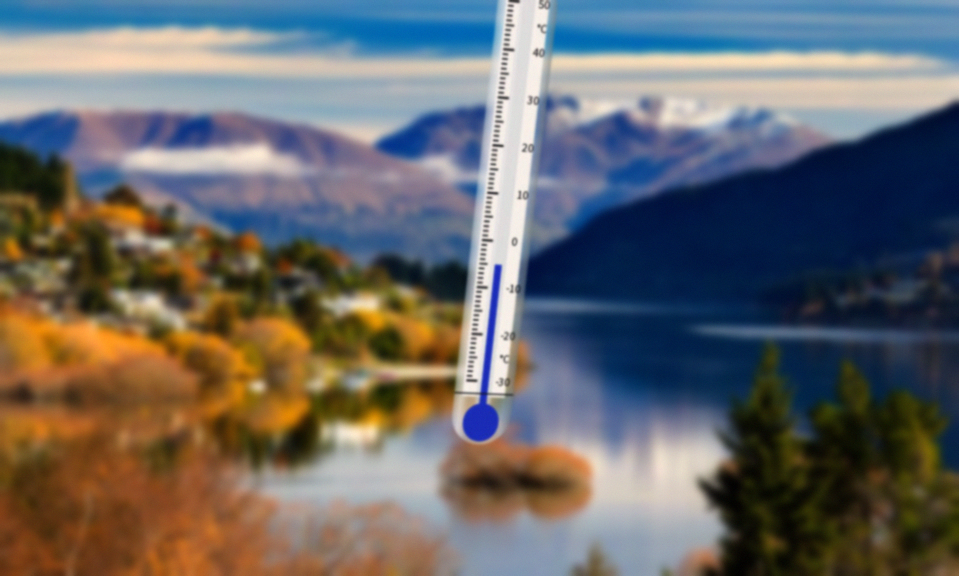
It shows -5,°C
